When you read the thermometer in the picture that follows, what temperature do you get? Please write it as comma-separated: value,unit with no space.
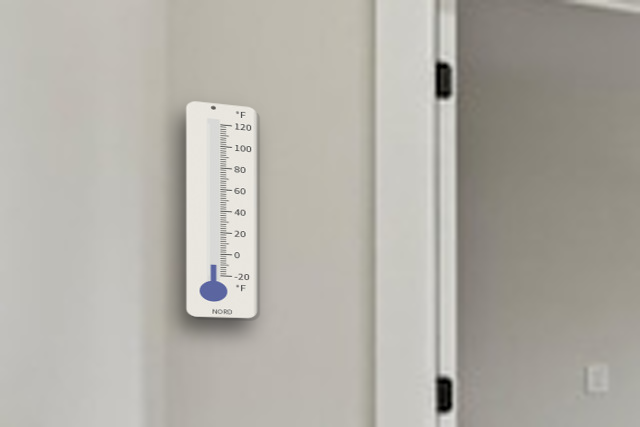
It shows -10,°F
